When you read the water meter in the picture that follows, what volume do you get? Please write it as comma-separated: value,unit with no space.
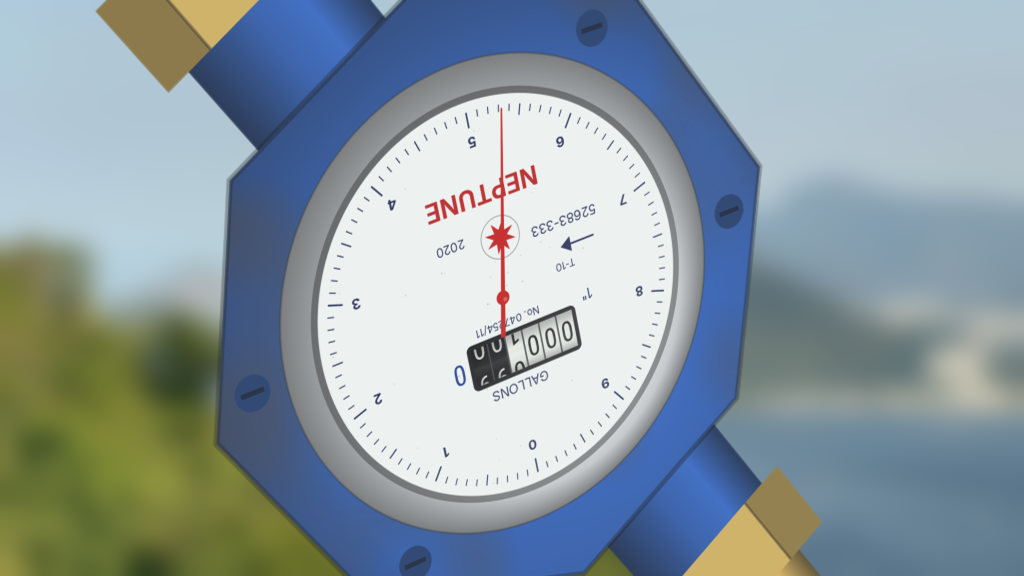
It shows 995.3,gal
